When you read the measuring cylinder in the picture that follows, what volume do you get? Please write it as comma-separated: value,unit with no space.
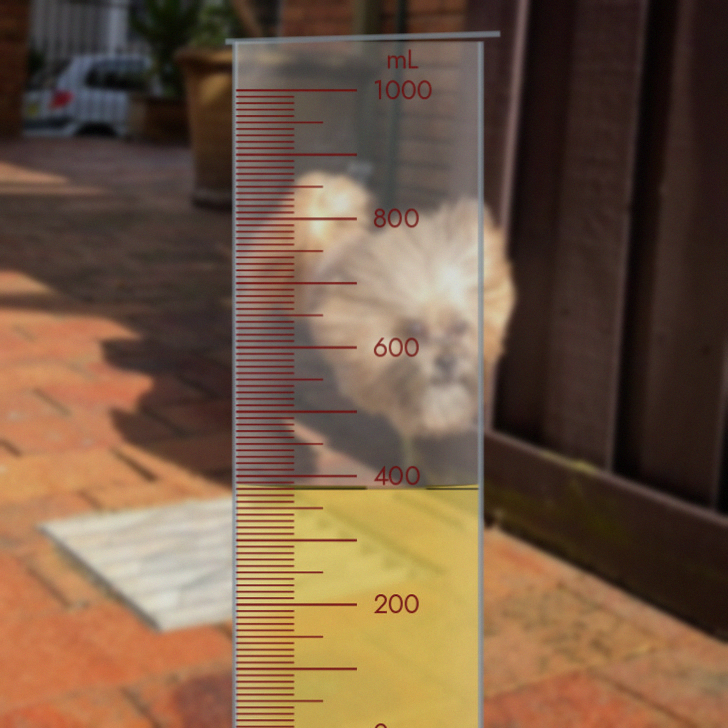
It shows 380,mL
